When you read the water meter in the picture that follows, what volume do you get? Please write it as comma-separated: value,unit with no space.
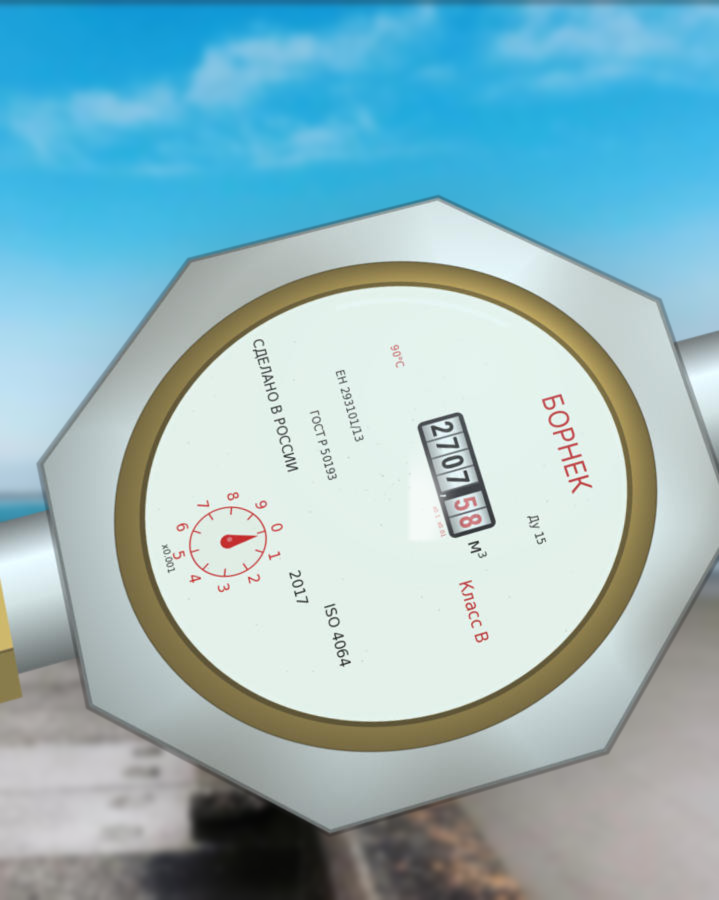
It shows 2707.580,m³
